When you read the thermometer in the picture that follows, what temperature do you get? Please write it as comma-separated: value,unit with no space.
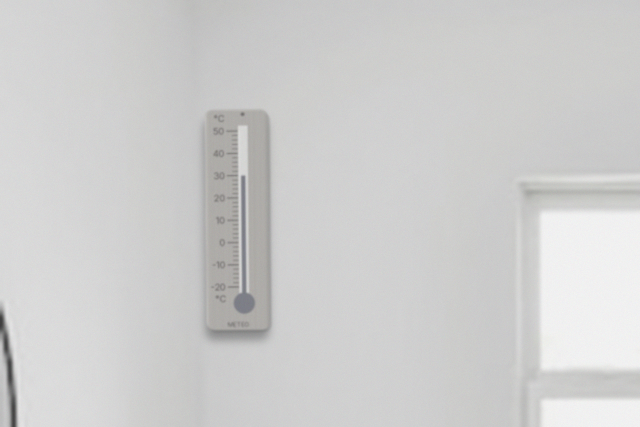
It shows 30,°C
